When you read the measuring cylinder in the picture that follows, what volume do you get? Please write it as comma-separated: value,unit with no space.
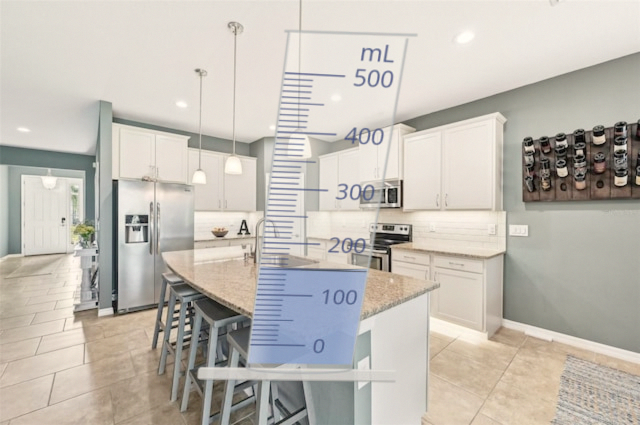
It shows 150,mL
